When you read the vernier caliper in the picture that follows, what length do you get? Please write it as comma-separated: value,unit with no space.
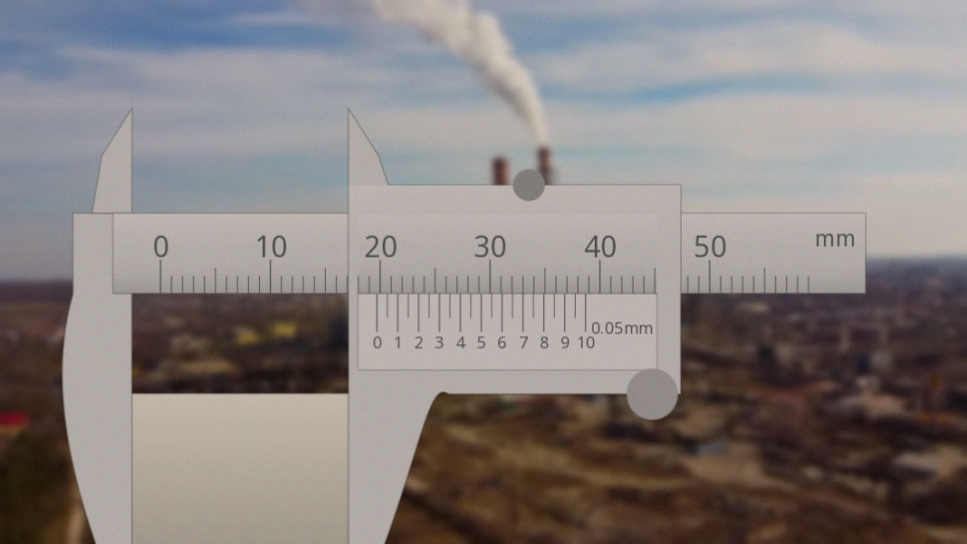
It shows 19.7,mm
